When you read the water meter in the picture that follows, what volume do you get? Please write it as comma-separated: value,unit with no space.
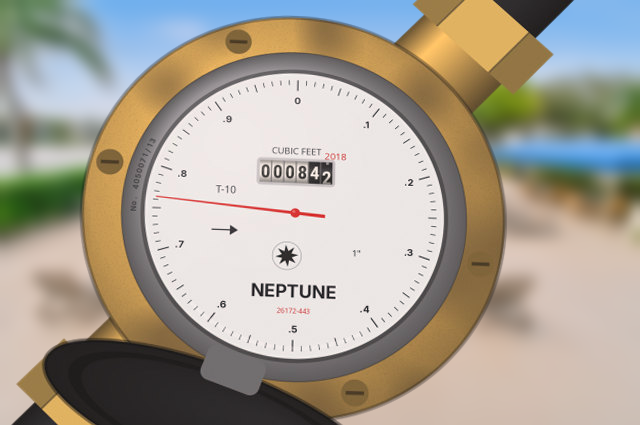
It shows 841.76,ft³
